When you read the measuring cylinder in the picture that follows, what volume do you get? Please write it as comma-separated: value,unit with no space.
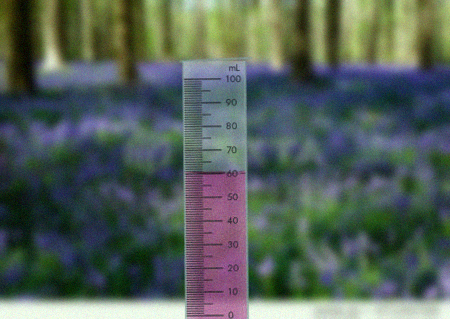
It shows 60,mL
